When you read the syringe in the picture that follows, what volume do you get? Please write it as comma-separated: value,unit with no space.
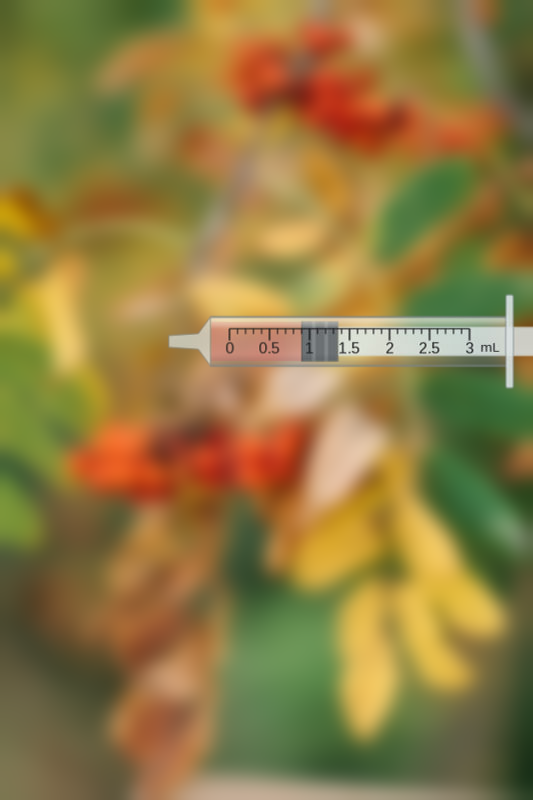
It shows 0.9,mL
